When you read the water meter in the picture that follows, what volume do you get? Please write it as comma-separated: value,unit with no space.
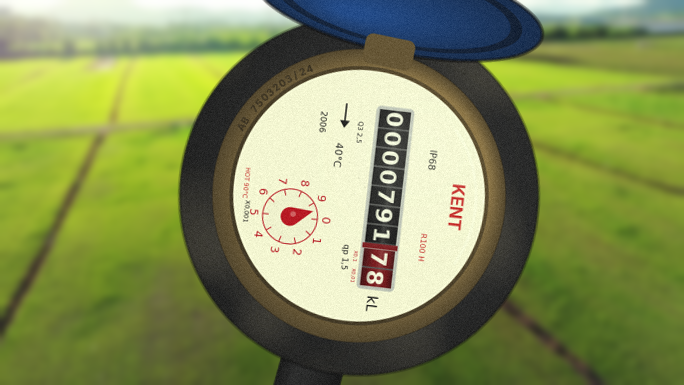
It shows 791.779,kL
